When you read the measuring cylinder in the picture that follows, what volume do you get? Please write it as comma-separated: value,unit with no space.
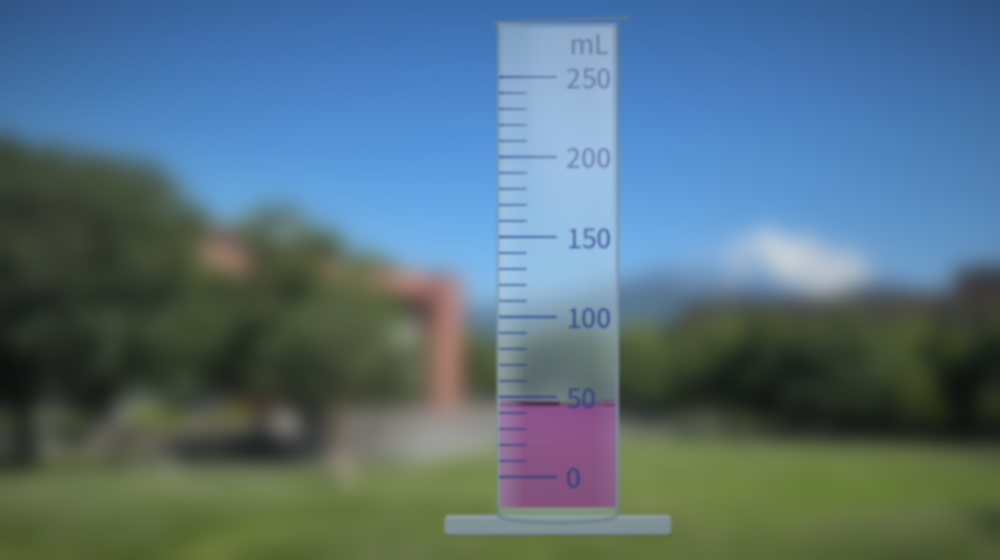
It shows 45,mL
